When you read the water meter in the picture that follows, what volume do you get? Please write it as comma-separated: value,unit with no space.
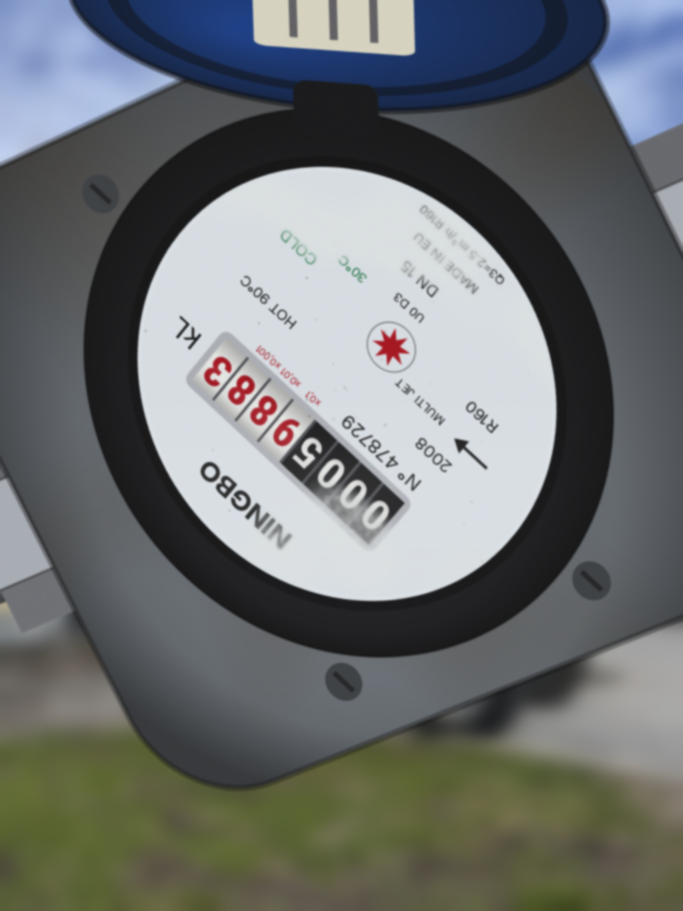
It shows 5.9883,kL
